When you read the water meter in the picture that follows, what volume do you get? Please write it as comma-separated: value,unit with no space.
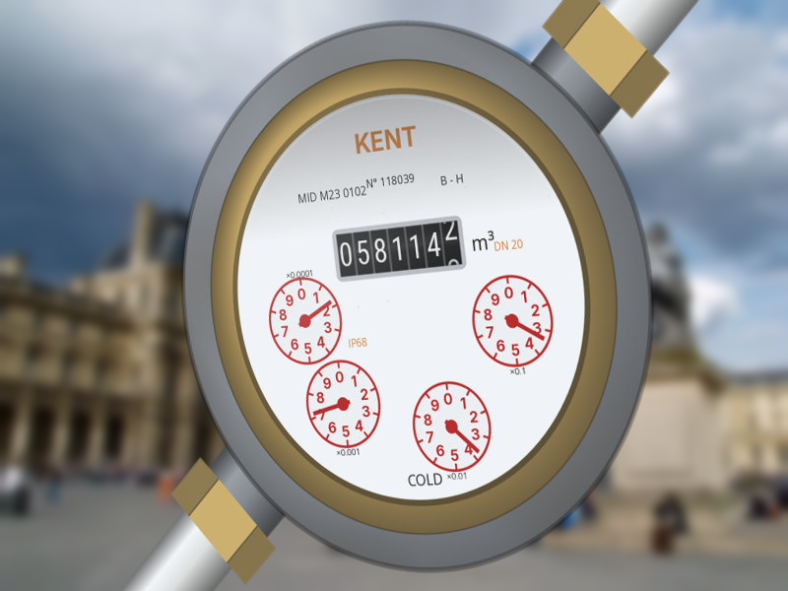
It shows 581142.3371,m³
